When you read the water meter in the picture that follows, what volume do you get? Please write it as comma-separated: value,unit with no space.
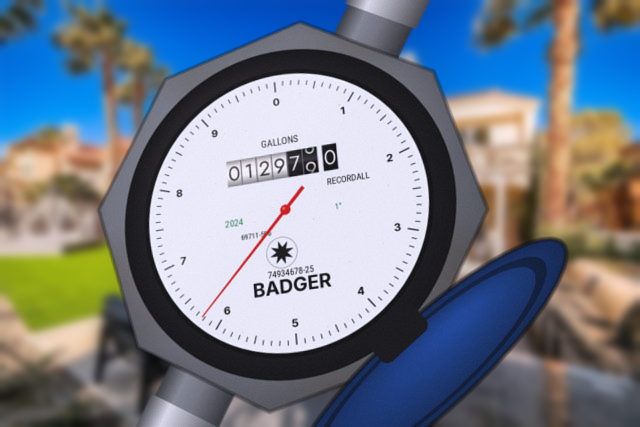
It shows 129786.2,gal
